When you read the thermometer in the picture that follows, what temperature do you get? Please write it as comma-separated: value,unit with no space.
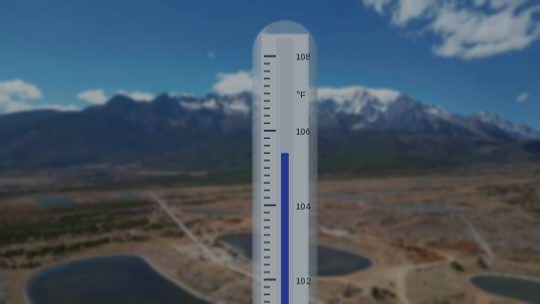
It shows 105.4,°F
